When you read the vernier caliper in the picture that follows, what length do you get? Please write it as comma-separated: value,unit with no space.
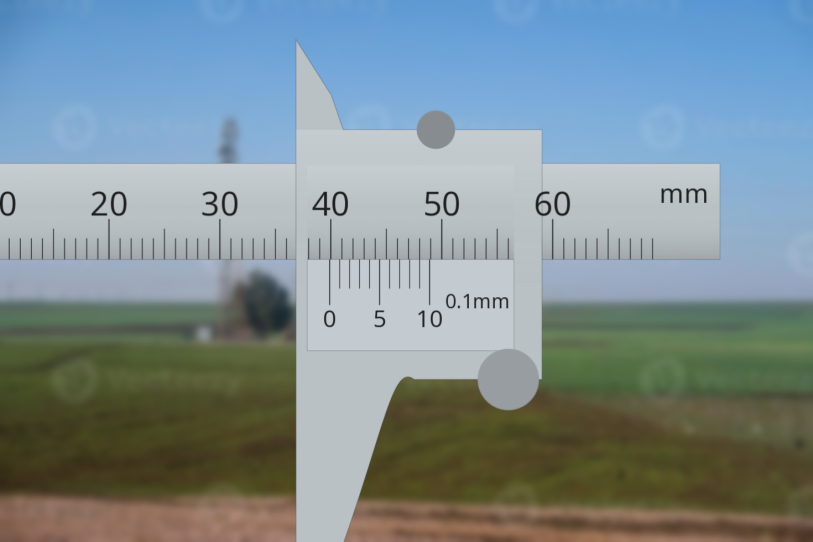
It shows 39.9,mm
